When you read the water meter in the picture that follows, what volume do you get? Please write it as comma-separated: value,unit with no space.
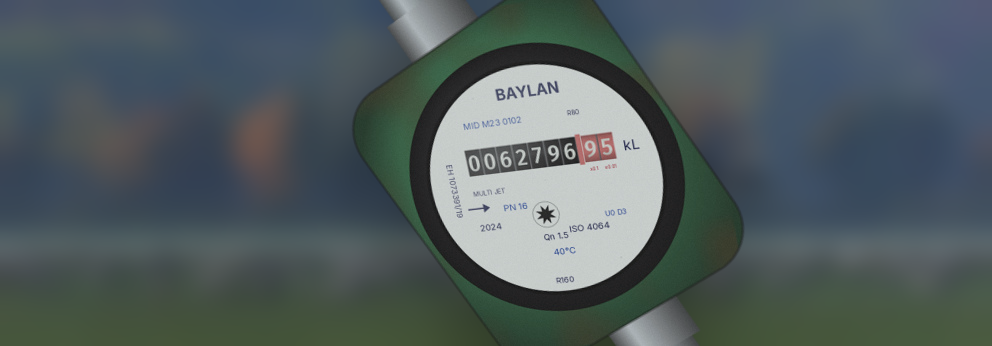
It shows 62796.95,kL
